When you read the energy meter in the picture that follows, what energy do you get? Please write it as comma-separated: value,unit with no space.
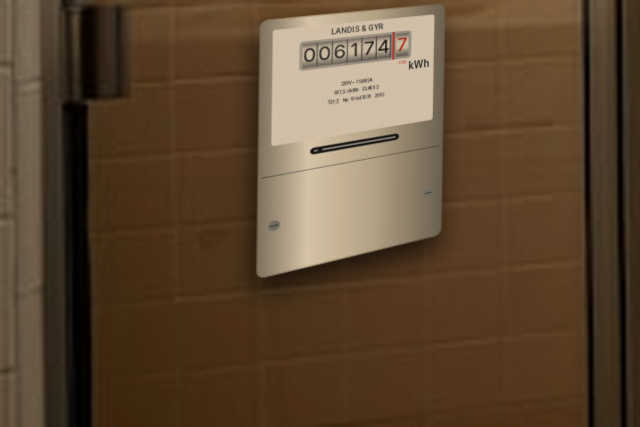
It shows 6174.7,kWh
